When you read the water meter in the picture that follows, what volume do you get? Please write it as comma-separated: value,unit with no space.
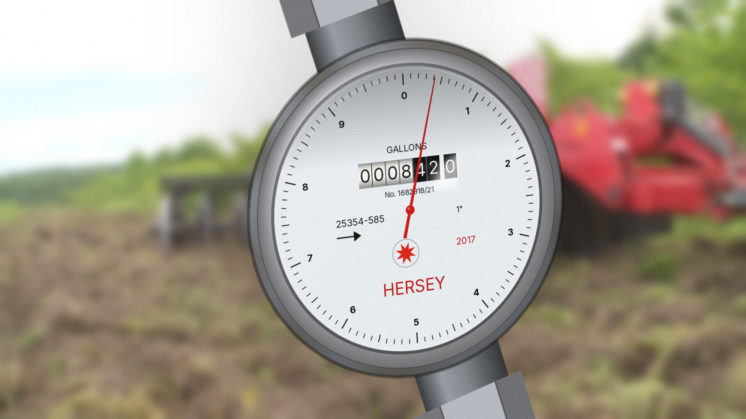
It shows 8420.4,gal
